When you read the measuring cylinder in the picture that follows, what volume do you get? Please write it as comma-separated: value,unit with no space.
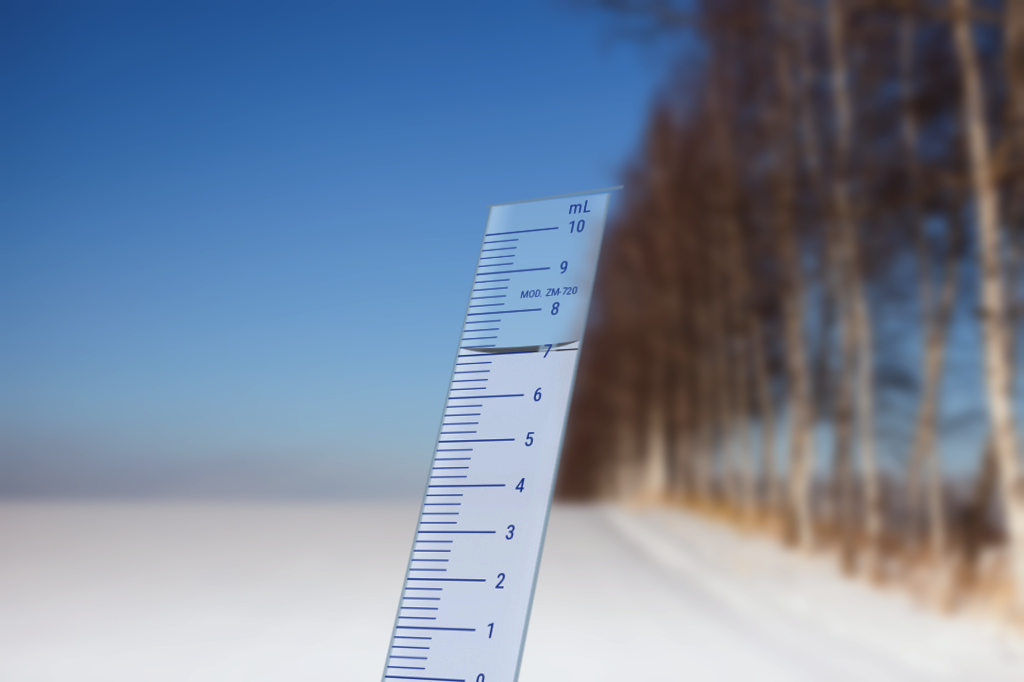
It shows 7,mL
